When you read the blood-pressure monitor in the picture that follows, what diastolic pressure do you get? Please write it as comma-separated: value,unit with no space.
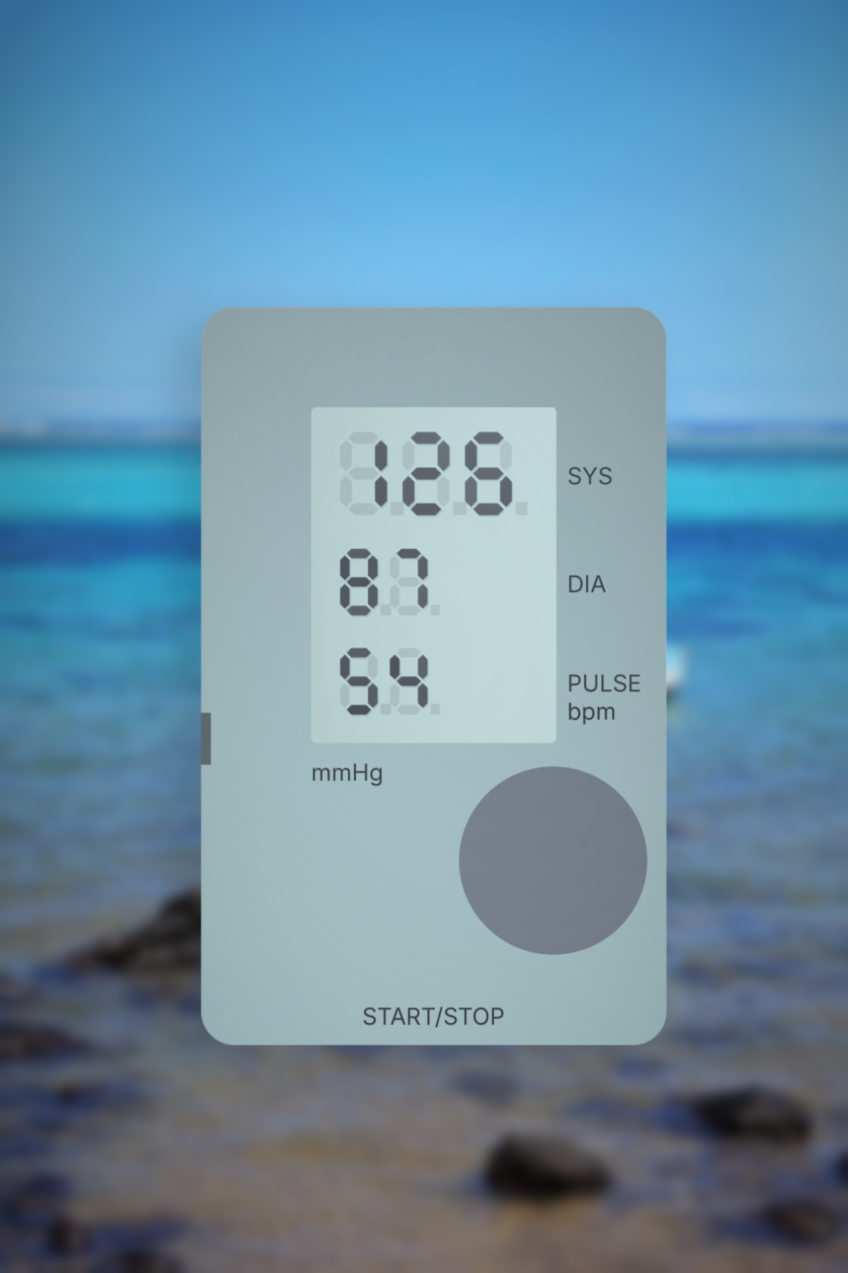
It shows 87,mmHg
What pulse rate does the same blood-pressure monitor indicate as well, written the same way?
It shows 54,bpm
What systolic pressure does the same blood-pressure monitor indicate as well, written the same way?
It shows 126,mmHg
